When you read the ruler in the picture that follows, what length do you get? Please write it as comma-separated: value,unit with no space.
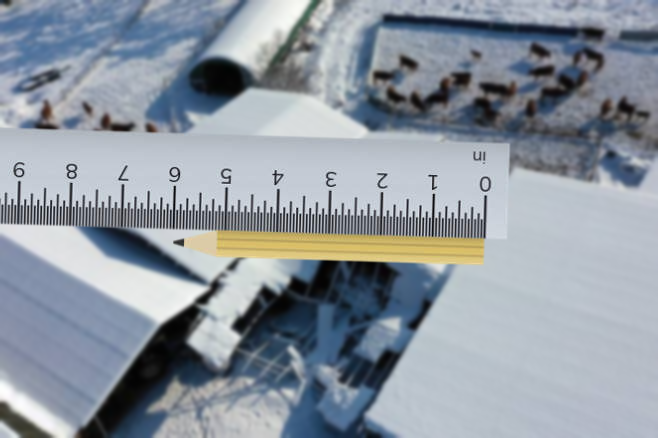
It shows 6,in
